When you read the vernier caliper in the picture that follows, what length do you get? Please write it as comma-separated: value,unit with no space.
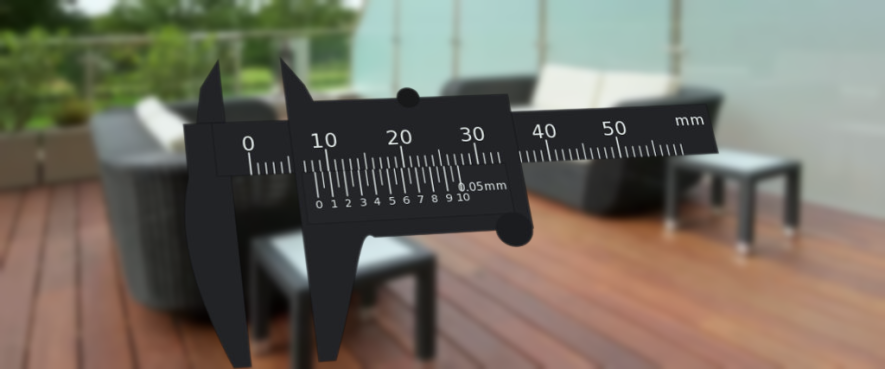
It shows 8.2,mm
